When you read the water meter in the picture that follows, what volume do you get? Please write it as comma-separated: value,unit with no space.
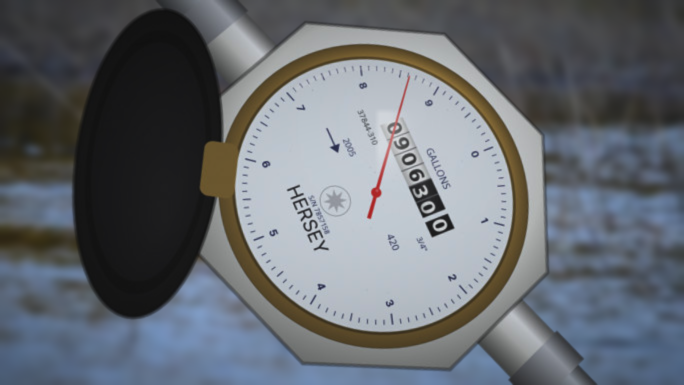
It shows 906298.6,gal
